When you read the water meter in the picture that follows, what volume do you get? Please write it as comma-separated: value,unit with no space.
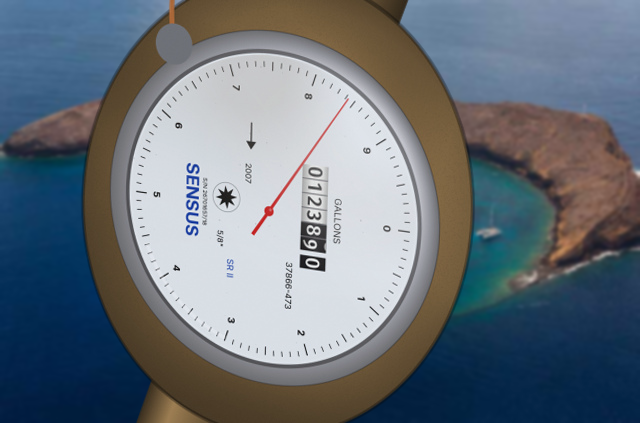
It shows 123888.4,gal
